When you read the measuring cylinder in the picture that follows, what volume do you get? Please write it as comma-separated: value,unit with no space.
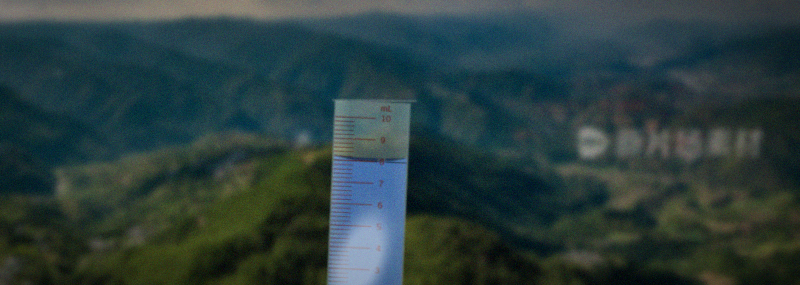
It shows 8,mL
